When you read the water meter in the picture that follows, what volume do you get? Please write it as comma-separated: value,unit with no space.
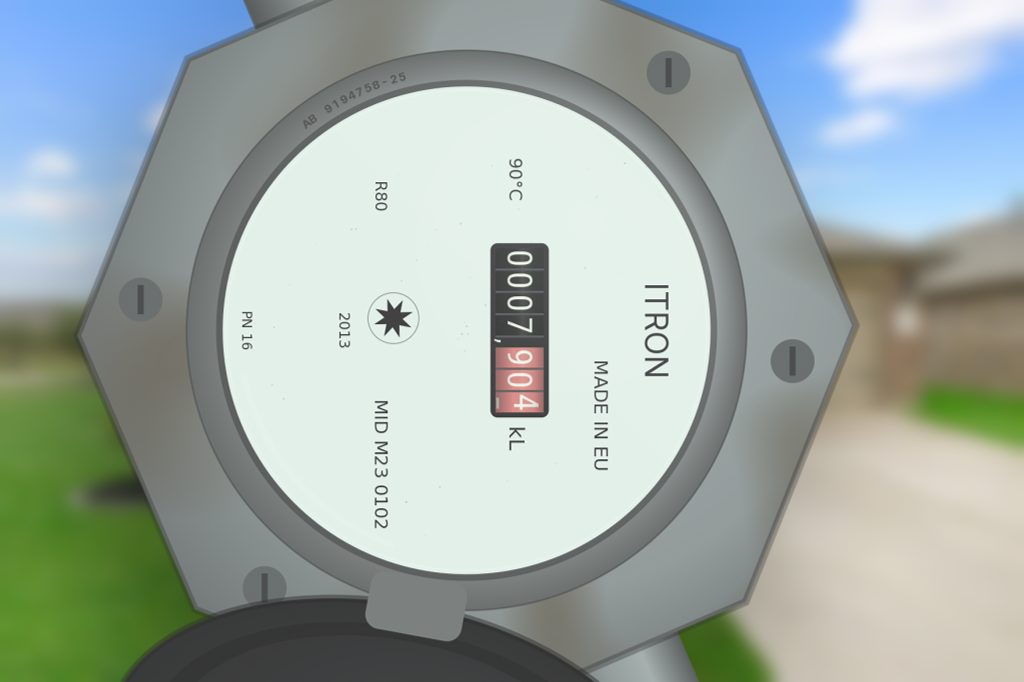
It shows 7.904,kL
